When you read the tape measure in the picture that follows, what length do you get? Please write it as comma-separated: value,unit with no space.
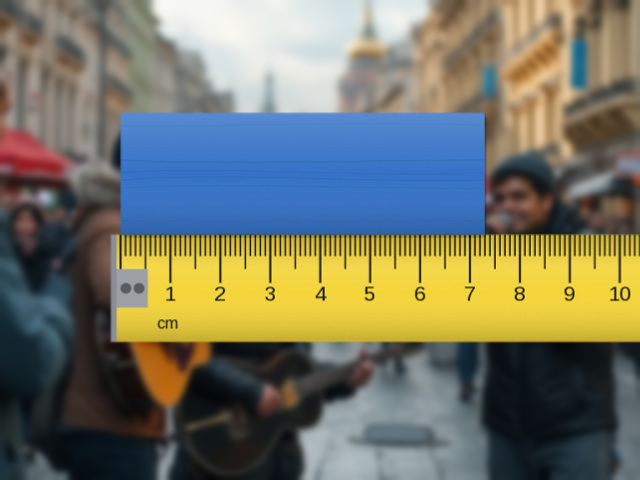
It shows 7.3,cm
